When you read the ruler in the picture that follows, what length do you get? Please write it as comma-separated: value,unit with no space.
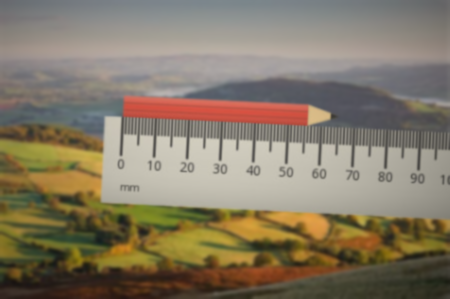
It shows 65,mm
